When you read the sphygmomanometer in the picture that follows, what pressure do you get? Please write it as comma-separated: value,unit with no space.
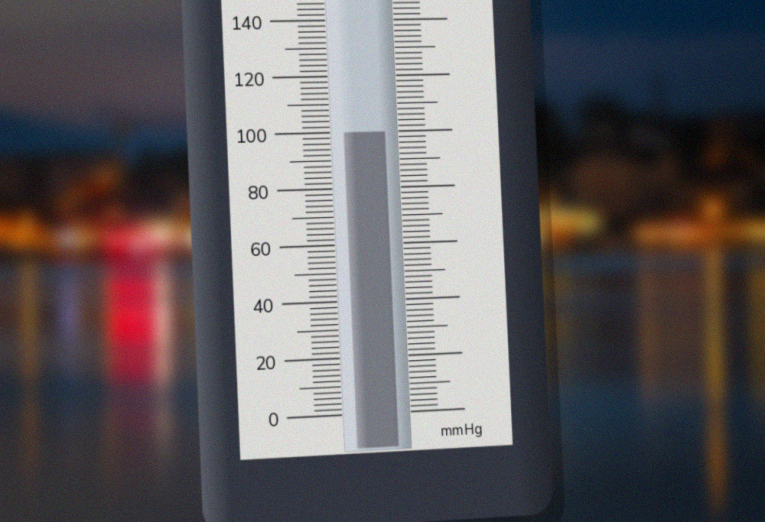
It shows 100,mmHg
